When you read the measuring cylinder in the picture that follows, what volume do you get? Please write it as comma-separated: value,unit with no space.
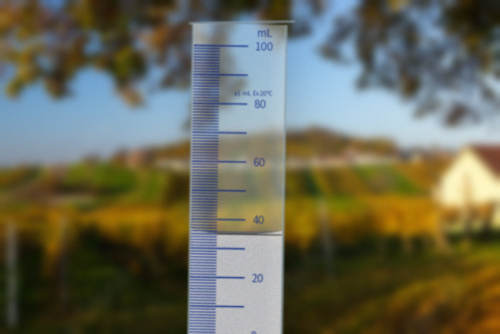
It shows 35,mL
